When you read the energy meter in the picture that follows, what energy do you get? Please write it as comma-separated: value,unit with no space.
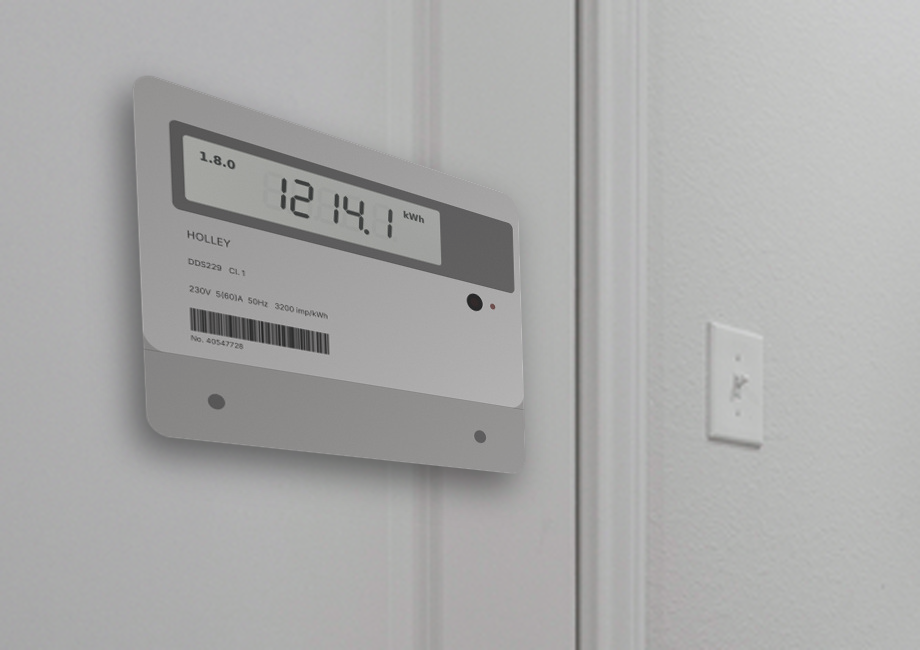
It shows 1214.1,kWh
